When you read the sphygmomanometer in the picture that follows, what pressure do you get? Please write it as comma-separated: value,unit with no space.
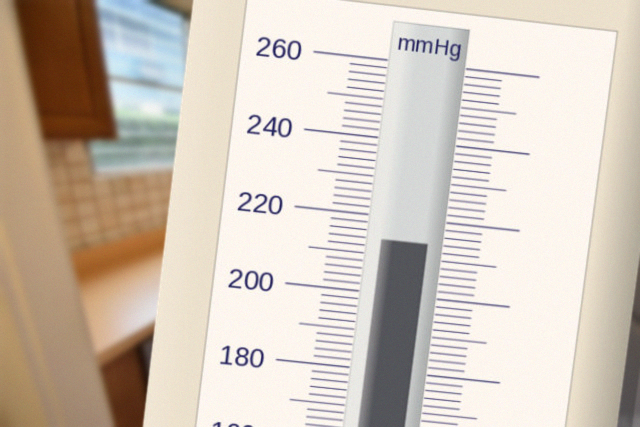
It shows 214,mmHg
